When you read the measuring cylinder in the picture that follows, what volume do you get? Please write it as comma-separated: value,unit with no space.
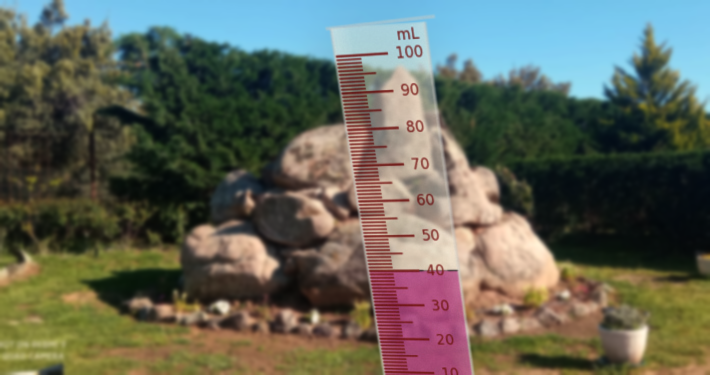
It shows 40,mL
